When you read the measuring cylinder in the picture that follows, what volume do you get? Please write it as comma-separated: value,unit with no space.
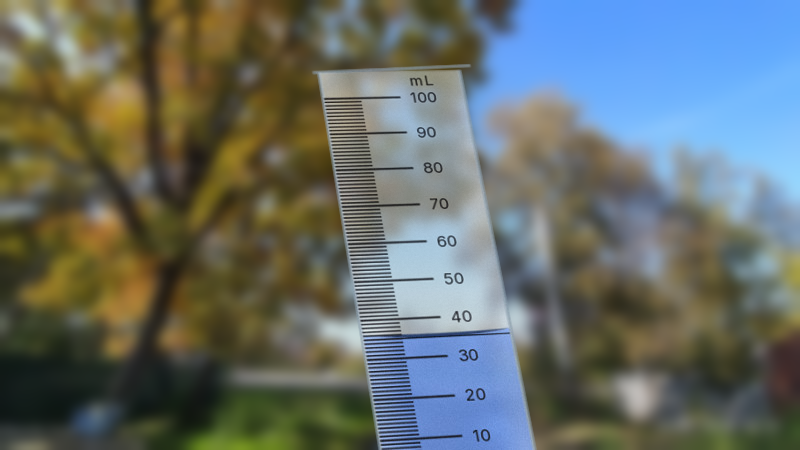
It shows 35,mL
